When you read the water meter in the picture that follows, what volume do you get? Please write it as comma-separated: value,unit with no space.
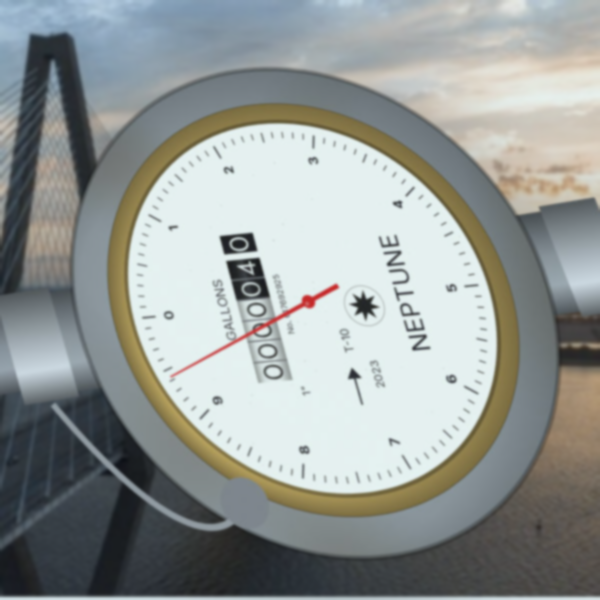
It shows 39.4,gal
